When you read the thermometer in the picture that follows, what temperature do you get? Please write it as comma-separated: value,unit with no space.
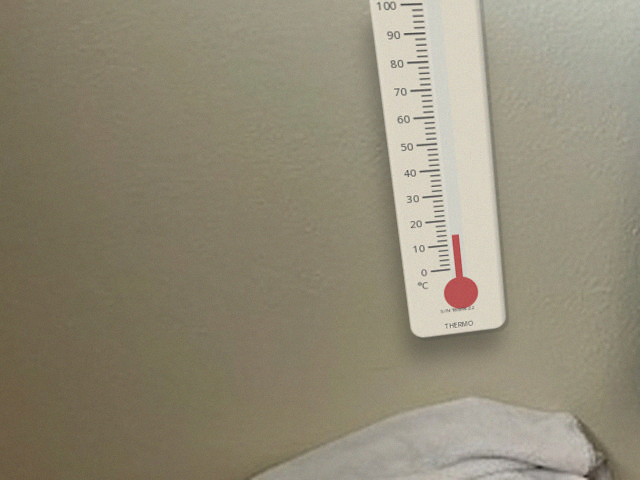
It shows 14,°C
